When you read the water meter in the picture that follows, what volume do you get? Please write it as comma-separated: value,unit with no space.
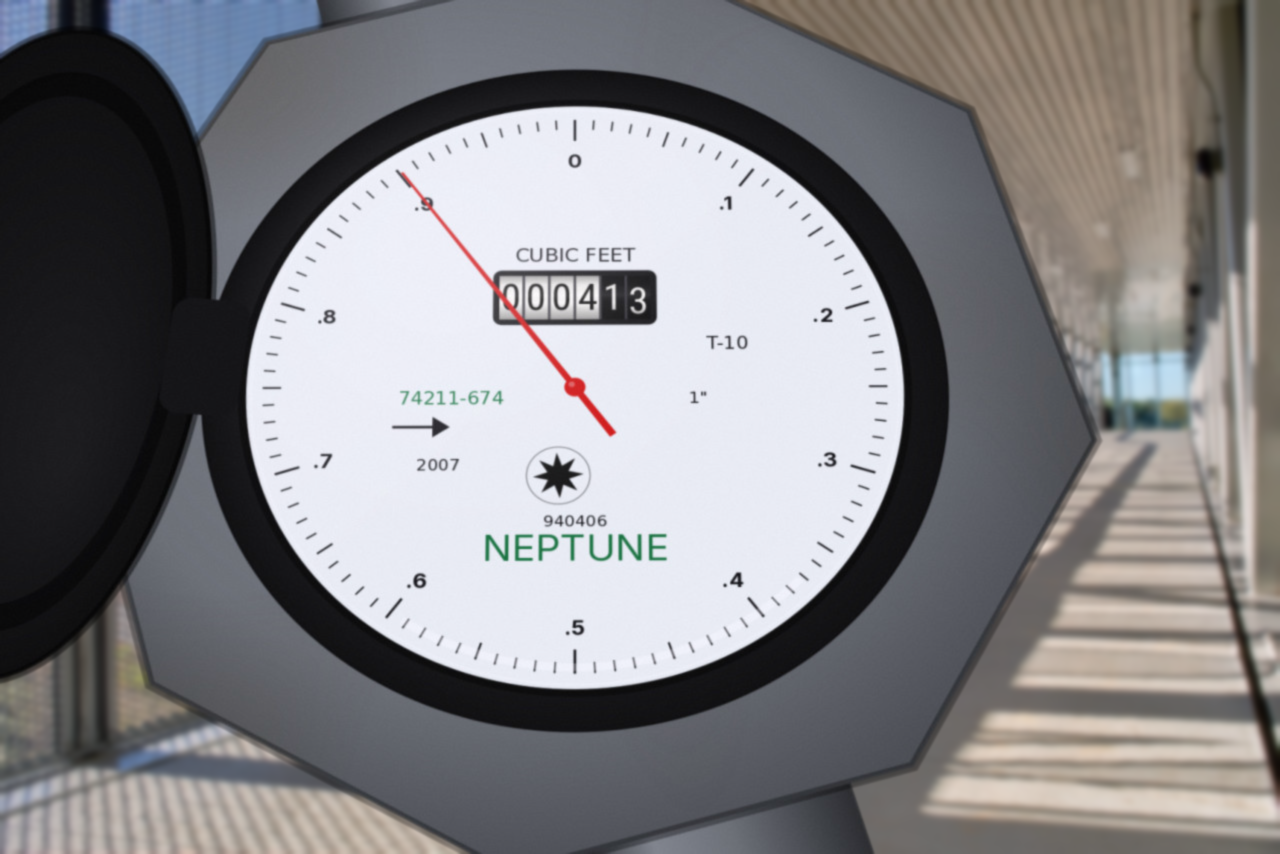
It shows 412.90,ft³
